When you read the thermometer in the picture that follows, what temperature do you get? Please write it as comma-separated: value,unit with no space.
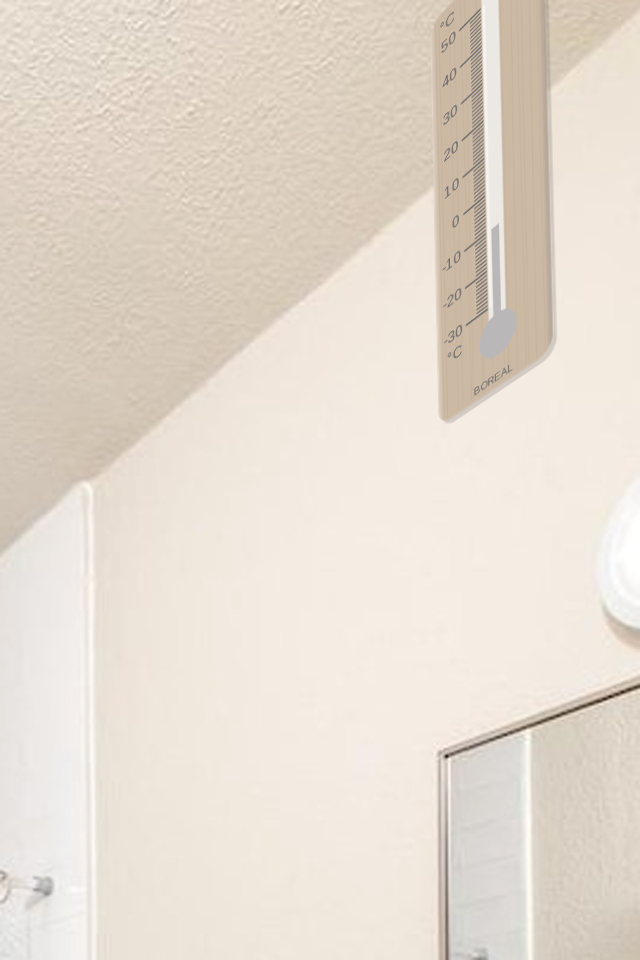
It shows -10,°C
